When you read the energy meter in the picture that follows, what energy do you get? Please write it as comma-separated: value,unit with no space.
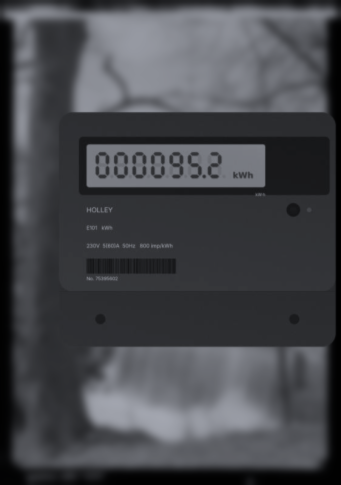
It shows 95.2,kWh
